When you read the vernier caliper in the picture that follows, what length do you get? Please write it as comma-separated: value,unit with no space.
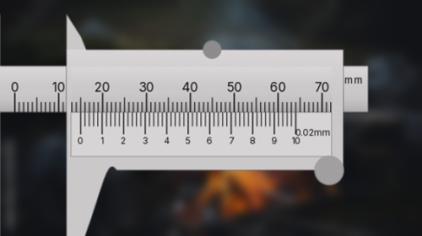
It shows 15.0,mm
